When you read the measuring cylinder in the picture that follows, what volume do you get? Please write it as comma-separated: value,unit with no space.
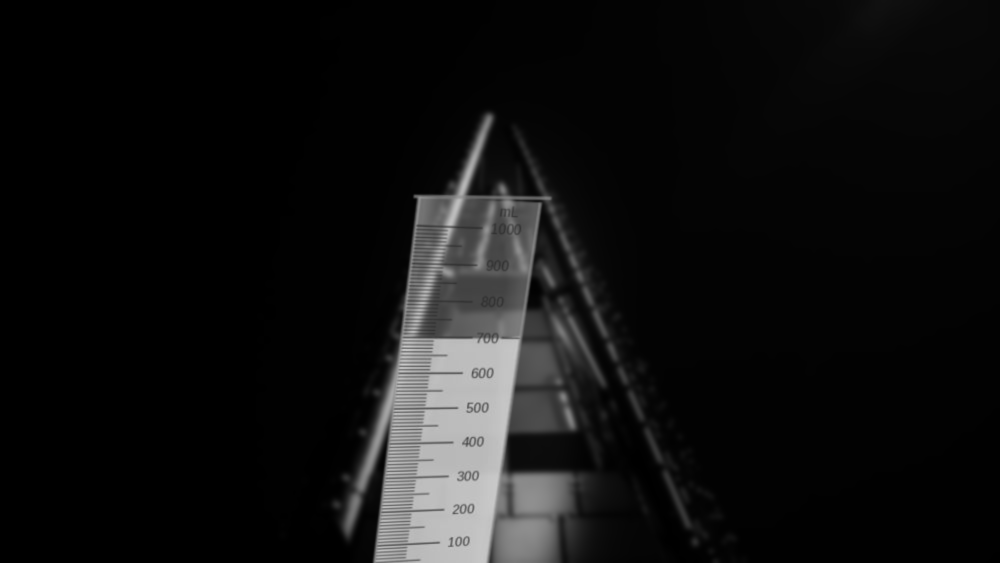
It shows 700,mL
